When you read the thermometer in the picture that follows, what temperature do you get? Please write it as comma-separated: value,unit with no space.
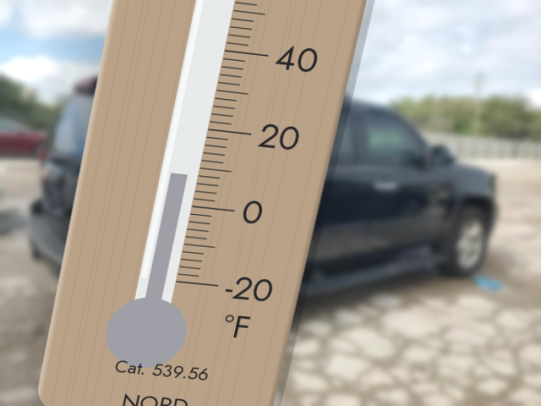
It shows 8,°F
